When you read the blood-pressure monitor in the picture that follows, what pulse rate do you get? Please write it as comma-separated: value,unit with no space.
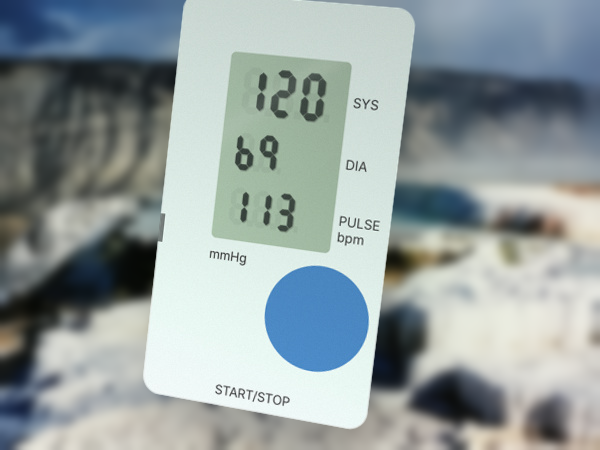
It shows 113,bpm
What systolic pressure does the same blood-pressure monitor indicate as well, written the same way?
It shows 120,mmHg
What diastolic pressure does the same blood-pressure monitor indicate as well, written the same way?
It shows 69,mmHg
